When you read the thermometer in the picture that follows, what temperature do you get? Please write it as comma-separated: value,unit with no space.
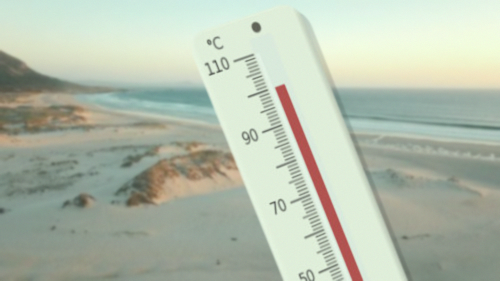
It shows 100,°C
